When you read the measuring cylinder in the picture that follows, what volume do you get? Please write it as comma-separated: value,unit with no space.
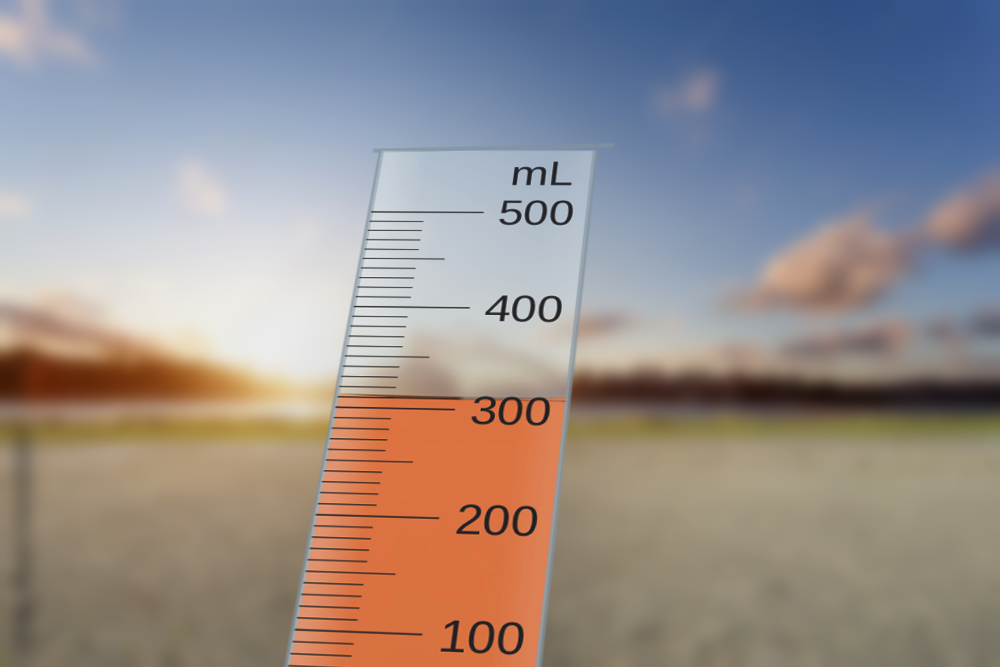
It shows 310,mL
